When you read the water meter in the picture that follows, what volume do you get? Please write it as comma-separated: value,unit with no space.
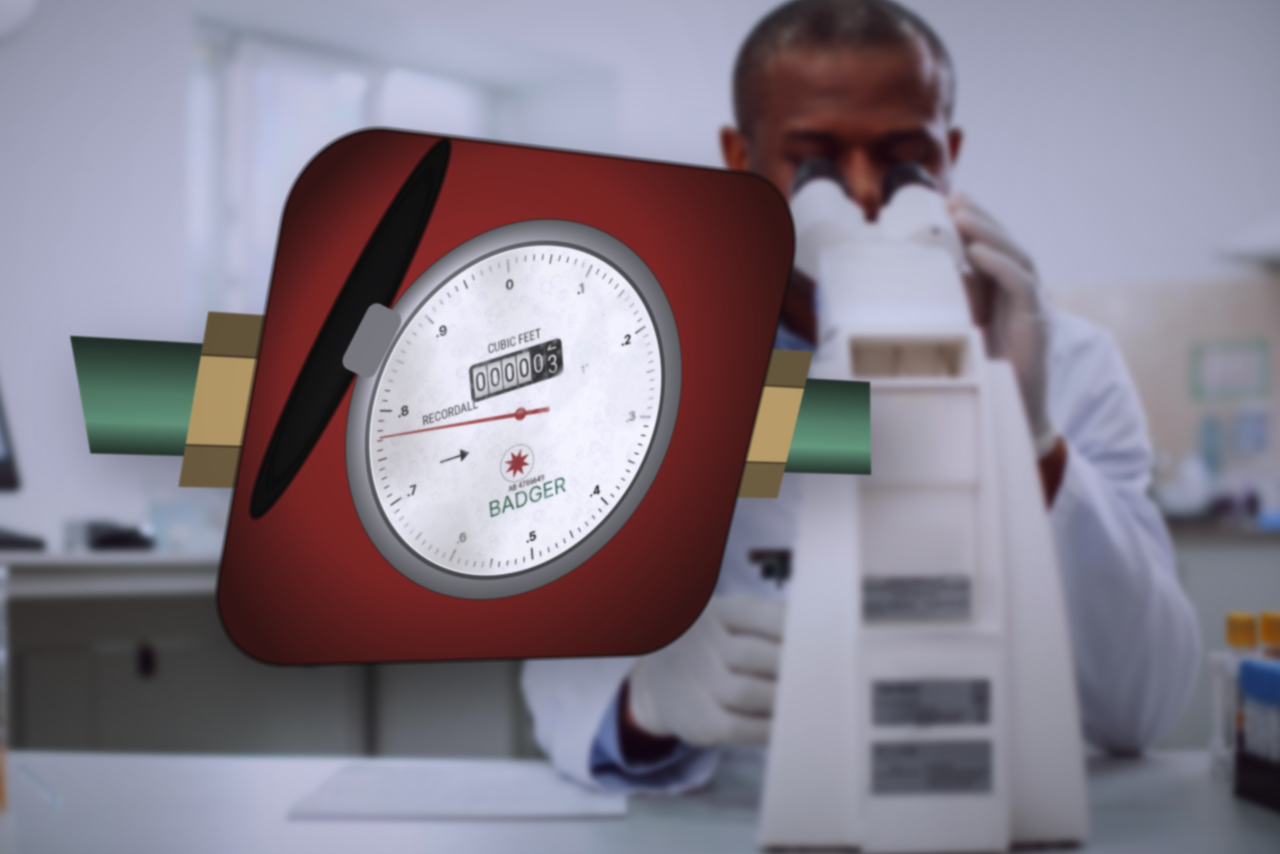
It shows 2.77,ft³
